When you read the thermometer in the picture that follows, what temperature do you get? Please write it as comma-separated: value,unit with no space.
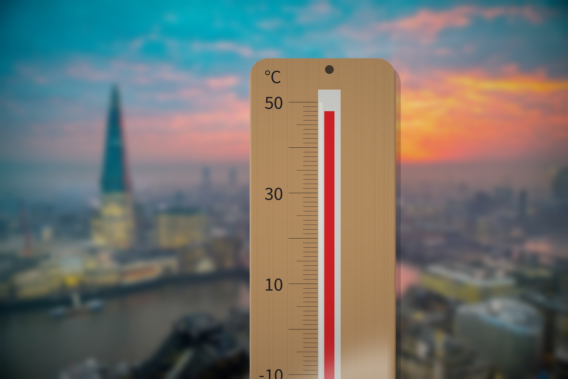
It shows 48,°C
